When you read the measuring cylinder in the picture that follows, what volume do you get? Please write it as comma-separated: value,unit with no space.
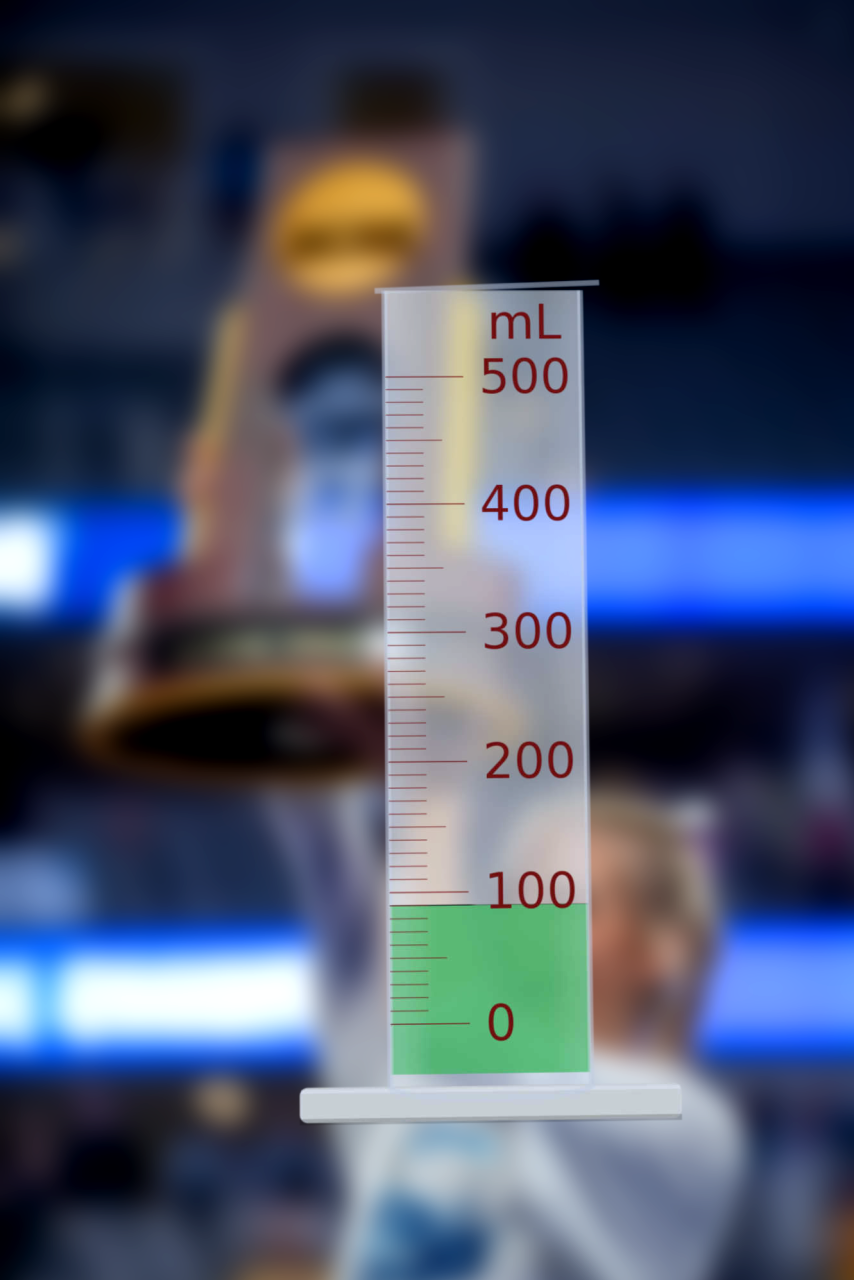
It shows 90,mL
